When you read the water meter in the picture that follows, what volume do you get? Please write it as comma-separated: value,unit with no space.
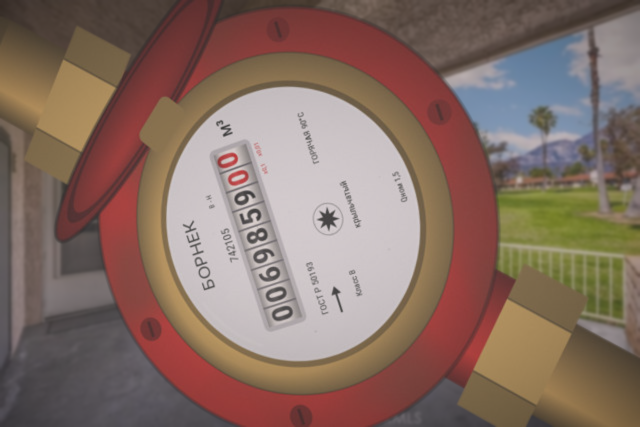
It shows 69859.00,m³
